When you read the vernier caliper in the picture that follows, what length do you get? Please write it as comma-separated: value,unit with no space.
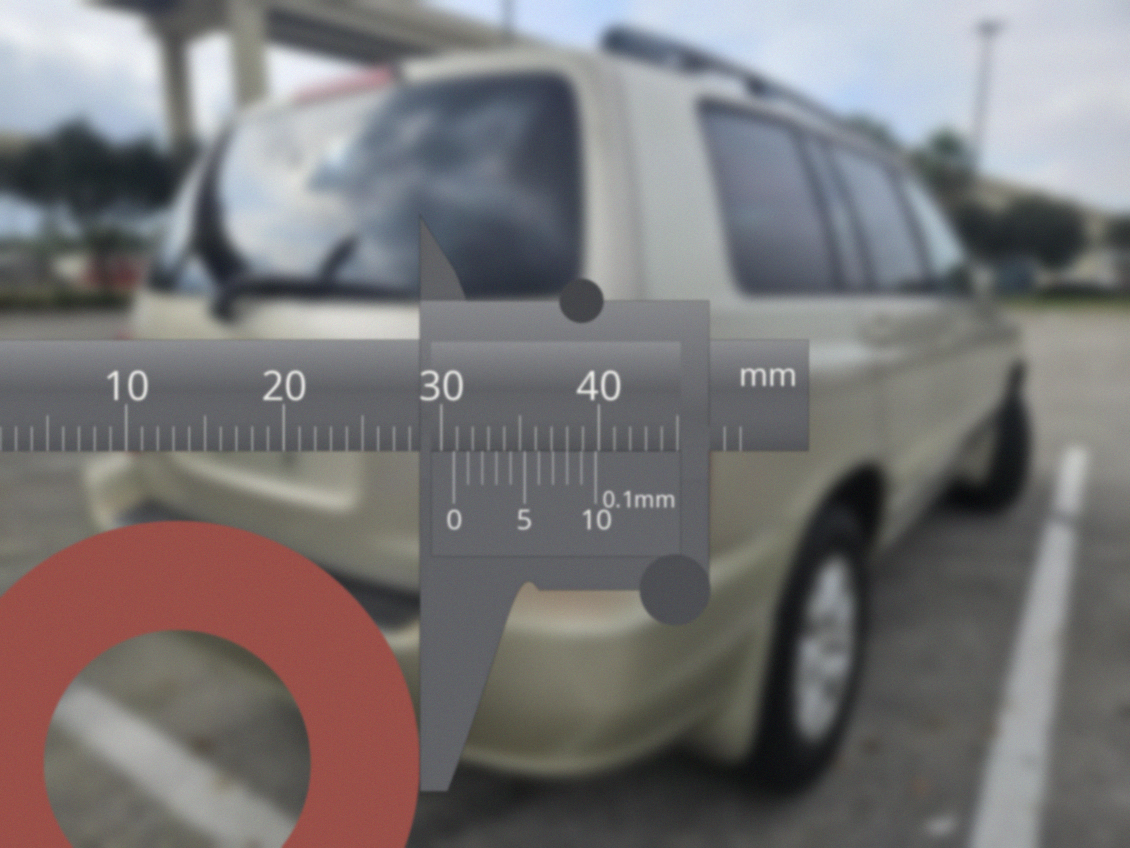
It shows 30.8,mm
